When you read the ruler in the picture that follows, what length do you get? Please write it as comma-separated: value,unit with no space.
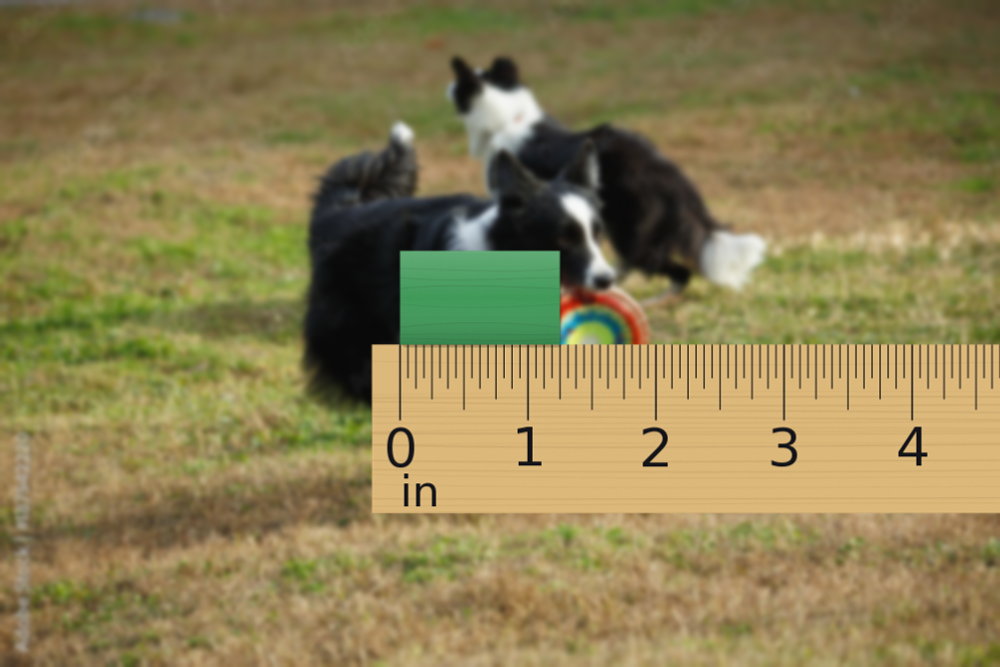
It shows 1.25,in
